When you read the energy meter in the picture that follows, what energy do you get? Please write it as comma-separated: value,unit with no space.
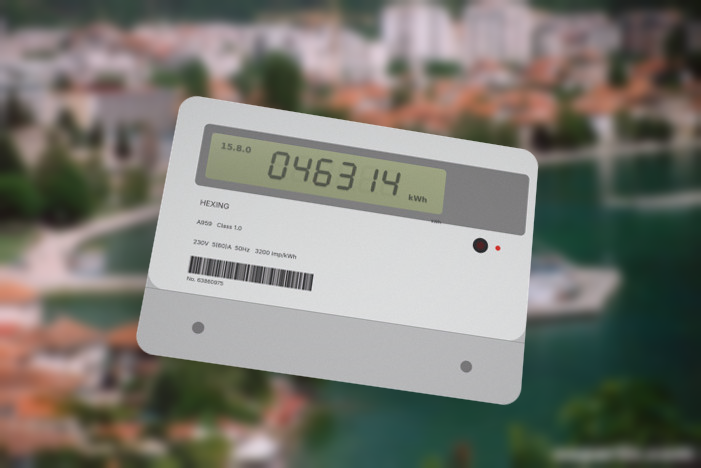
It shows 46314,kWh
